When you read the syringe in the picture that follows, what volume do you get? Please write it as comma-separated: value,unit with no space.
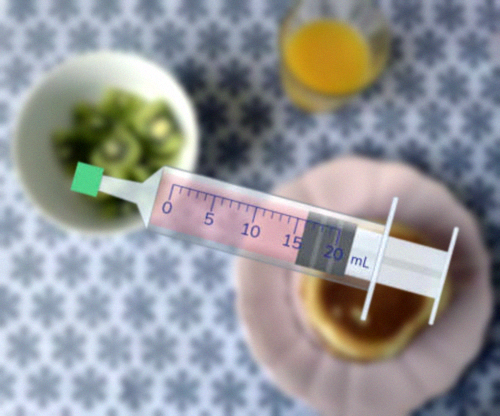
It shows 16,mL
